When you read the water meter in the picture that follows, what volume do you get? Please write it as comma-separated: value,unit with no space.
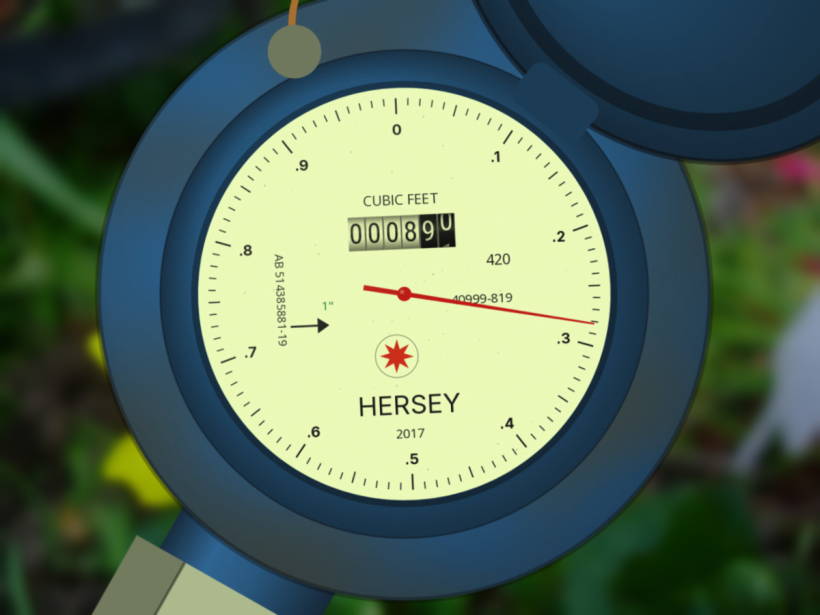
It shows 890.28,ft³
